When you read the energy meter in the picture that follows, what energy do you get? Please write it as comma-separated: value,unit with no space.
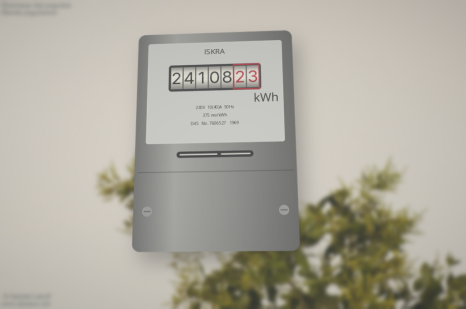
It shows 24108.23,kWh
